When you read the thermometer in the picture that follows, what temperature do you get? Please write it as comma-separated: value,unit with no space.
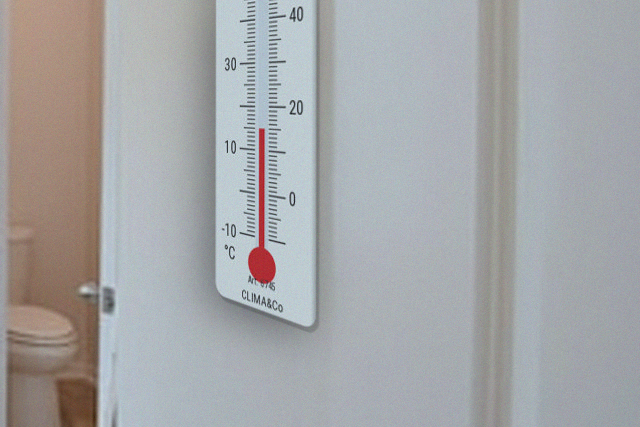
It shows 15,°C
